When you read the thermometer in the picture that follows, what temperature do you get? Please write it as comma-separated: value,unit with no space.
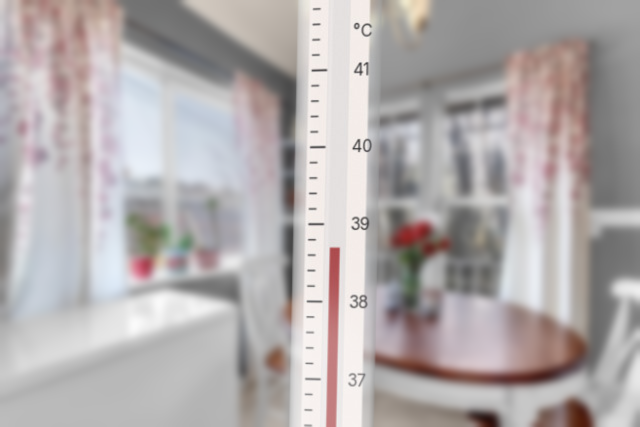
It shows 38.7,°C
